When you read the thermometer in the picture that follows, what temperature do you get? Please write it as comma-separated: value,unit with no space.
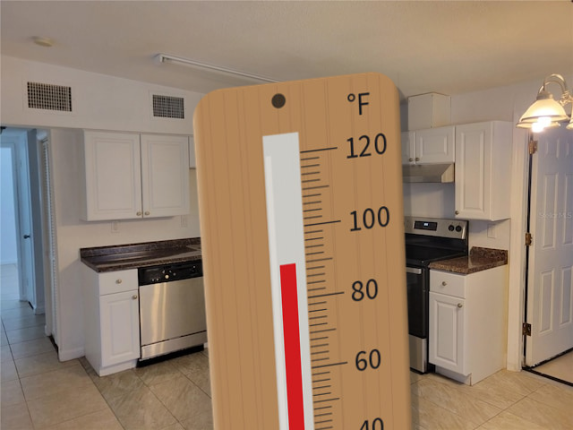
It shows 90,°F
